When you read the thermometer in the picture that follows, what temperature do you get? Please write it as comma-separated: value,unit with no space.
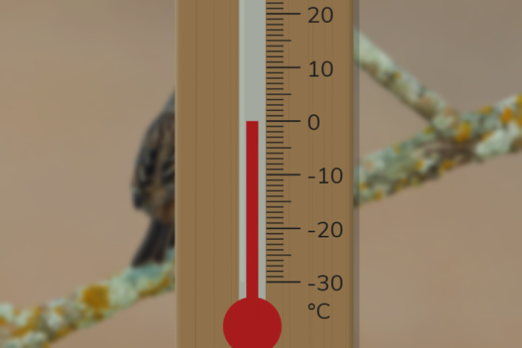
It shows 0,°C
